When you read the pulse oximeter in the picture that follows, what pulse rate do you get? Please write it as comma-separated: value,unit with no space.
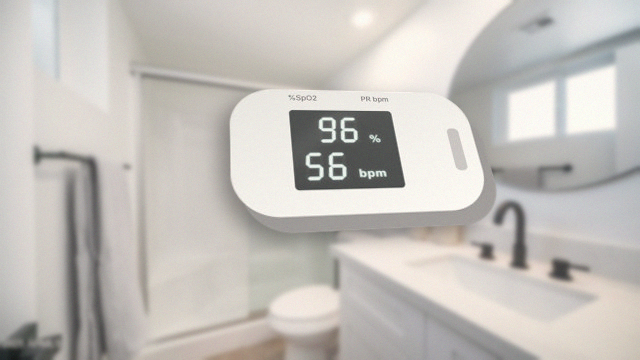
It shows 56,bpm
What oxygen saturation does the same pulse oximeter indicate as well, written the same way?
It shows 96,%
